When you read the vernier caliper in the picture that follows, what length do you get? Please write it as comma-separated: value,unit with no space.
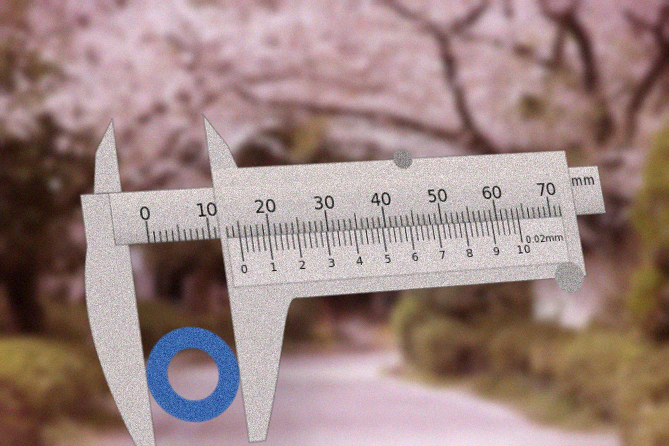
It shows 15.0,mm
